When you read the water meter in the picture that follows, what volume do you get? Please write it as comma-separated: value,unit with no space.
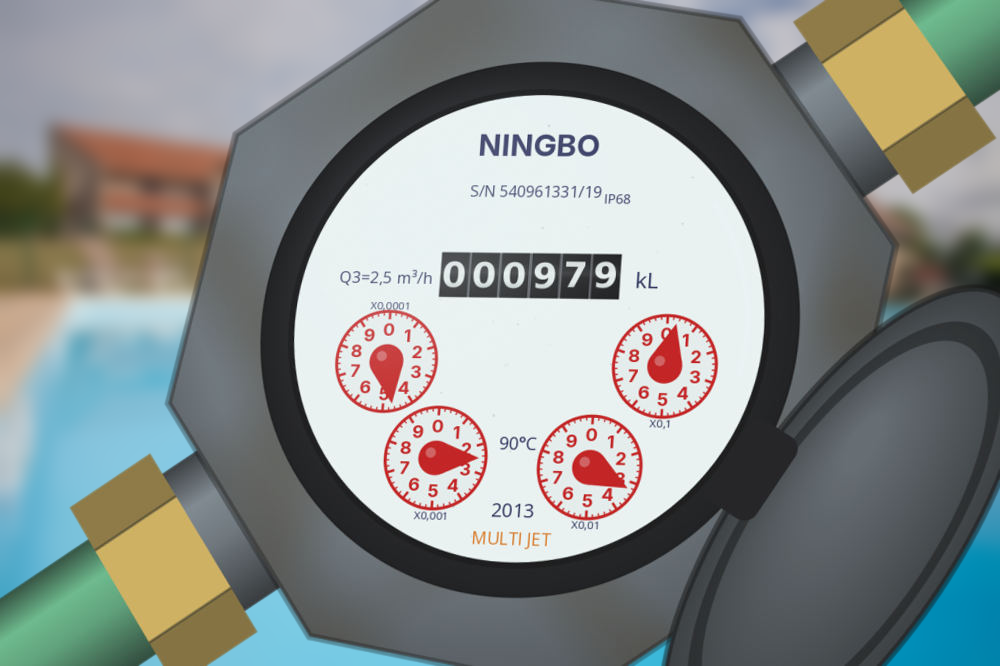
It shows 979.0324,kL
